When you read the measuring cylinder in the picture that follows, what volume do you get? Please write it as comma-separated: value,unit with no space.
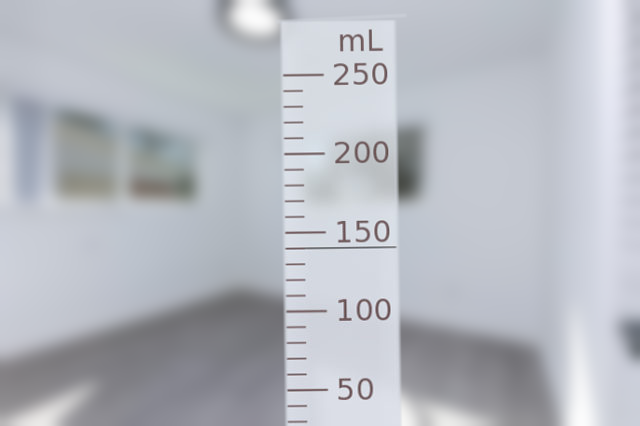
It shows 140,mL
